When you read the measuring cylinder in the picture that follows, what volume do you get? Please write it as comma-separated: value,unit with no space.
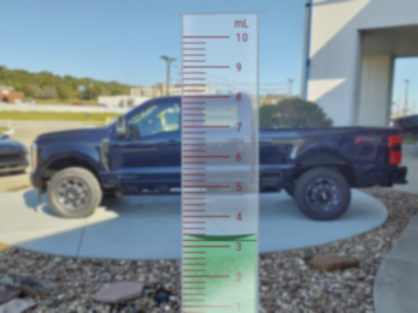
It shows 3.2,mL
